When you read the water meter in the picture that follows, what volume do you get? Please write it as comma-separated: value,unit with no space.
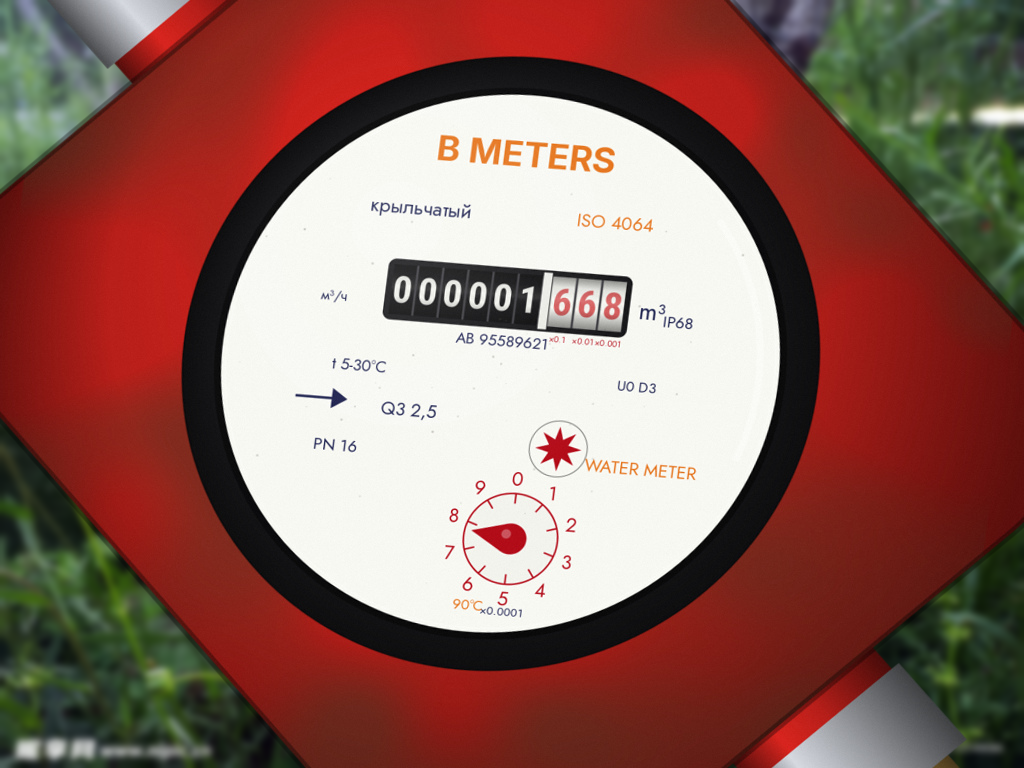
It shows 1.6687,m³
